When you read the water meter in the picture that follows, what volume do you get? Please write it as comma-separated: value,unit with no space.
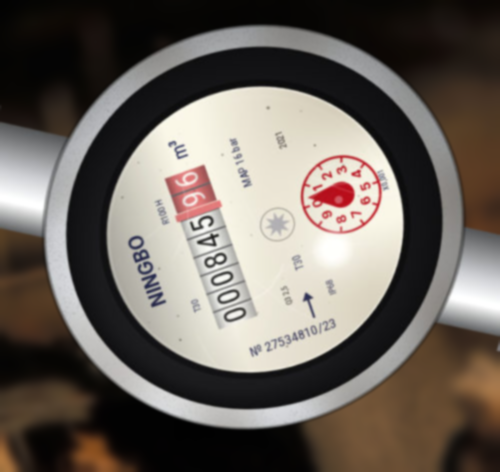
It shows 845.960,m³
